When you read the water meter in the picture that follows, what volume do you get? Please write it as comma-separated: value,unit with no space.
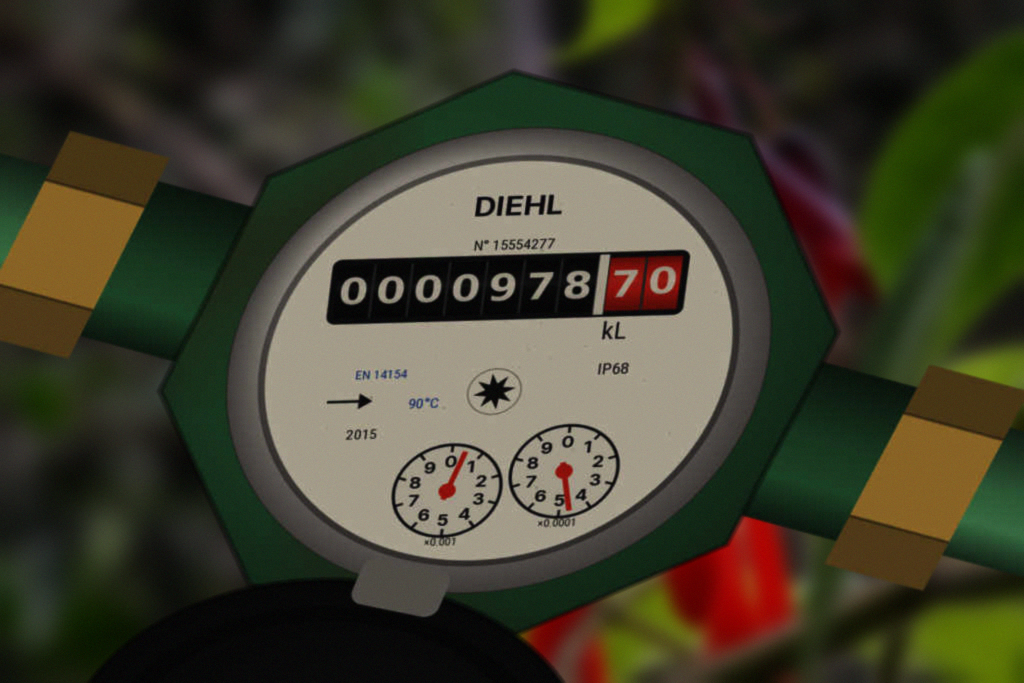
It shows 978.7004,kL
